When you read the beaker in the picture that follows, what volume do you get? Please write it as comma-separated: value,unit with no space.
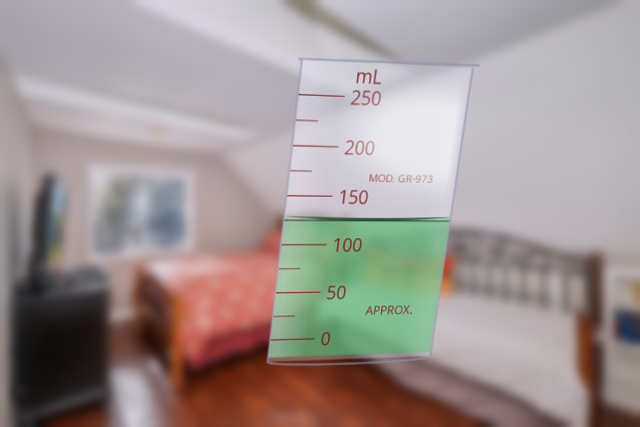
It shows 125,mL
